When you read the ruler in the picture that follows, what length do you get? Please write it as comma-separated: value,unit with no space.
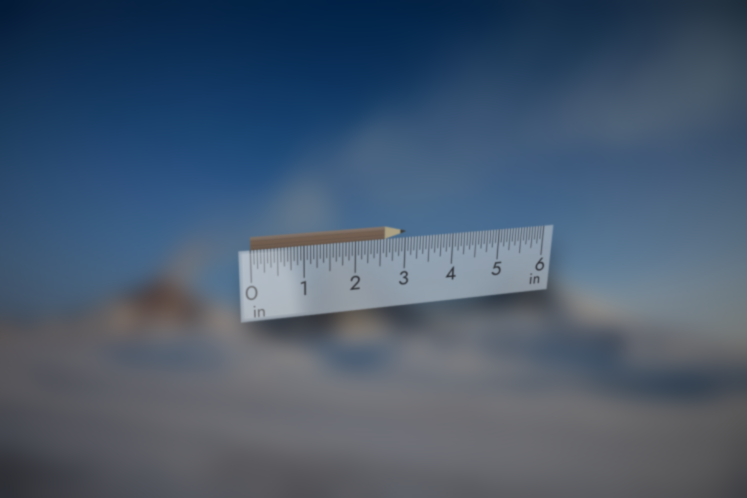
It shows 3,in
